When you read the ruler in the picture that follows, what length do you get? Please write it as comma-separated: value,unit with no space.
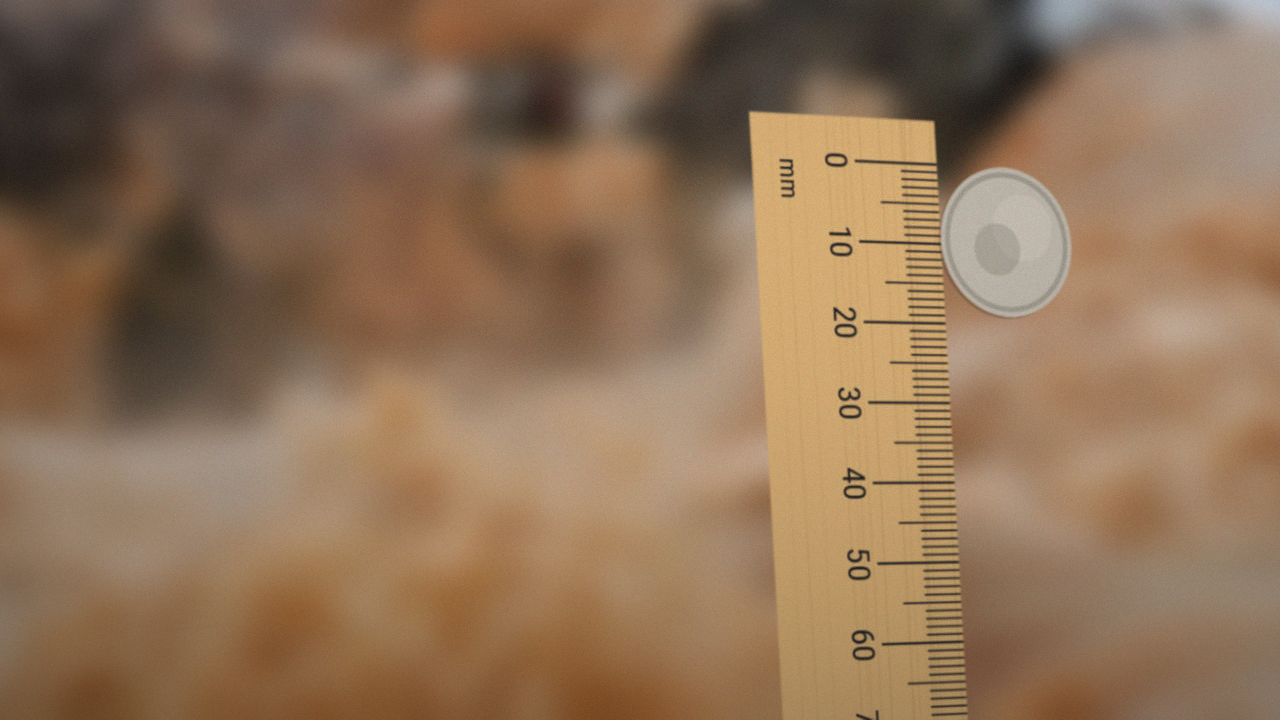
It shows 19,mm
